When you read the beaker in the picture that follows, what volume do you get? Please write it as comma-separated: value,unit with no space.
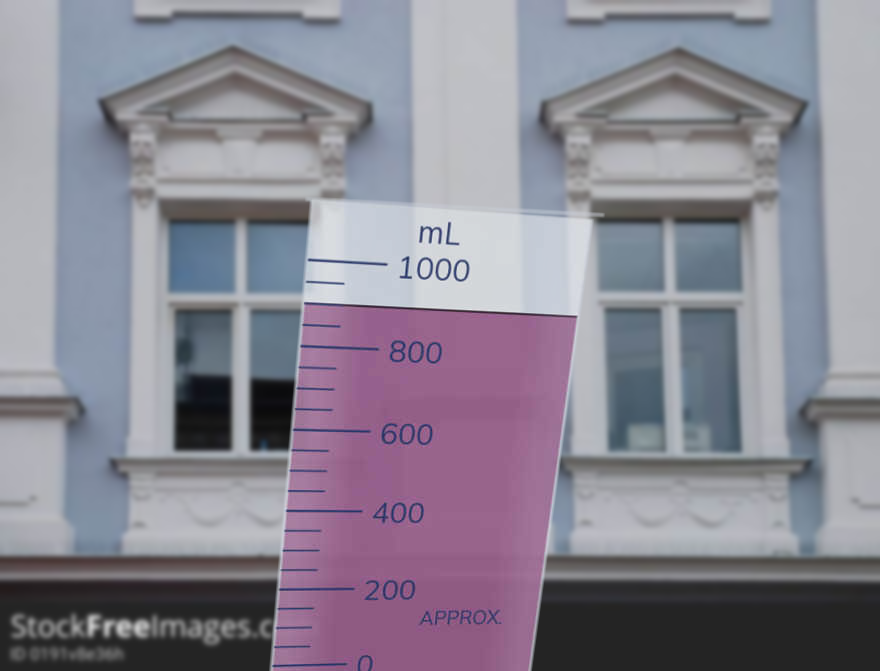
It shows 900,mL
